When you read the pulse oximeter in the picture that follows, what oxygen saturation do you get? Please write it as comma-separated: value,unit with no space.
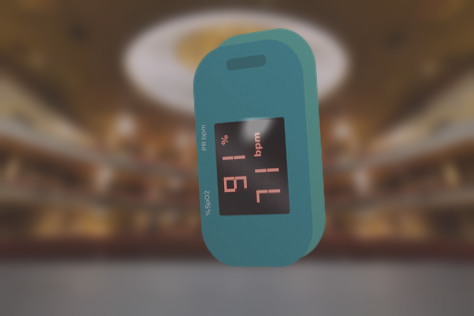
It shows 91,%
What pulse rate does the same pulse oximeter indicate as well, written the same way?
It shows 71,bpm
